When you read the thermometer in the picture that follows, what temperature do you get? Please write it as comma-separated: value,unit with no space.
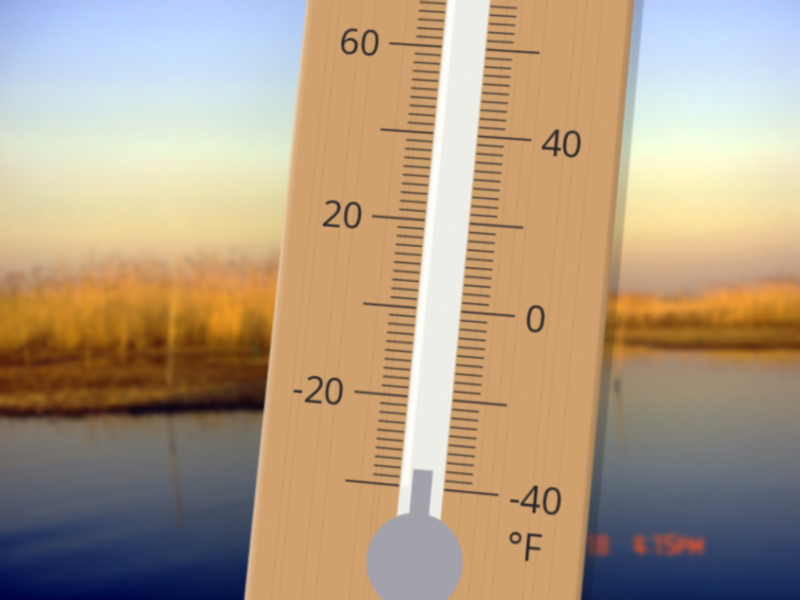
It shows -36,°F
